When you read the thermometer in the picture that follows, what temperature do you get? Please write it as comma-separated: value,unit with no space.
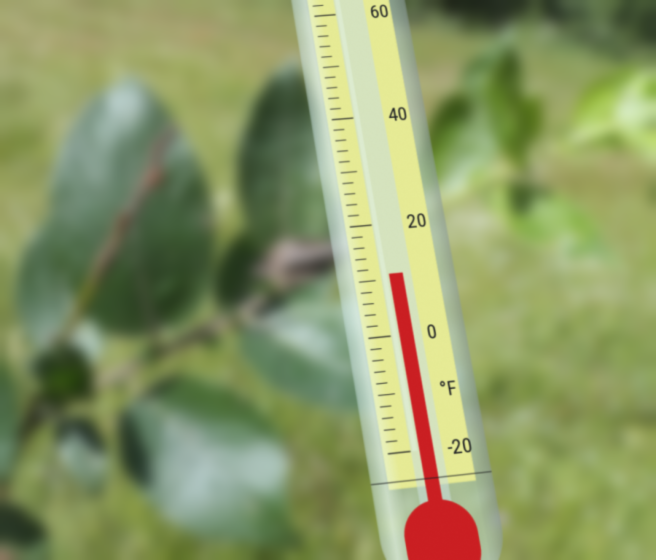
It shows 11,°F
